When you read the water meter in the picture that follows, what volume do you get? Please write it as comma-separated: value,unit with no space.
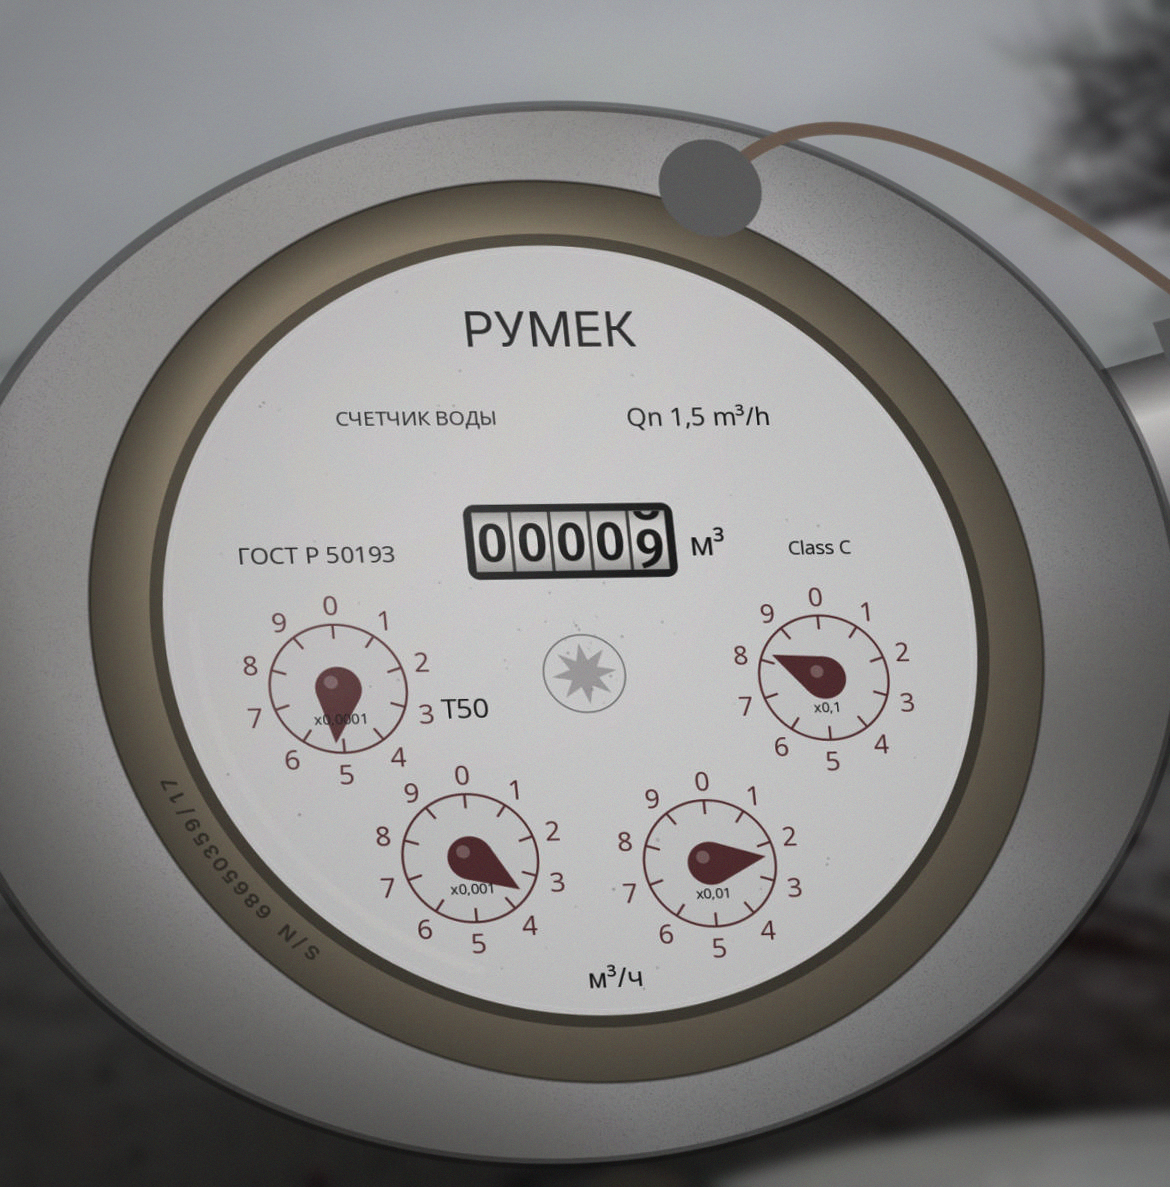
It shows 8.8235,m³
